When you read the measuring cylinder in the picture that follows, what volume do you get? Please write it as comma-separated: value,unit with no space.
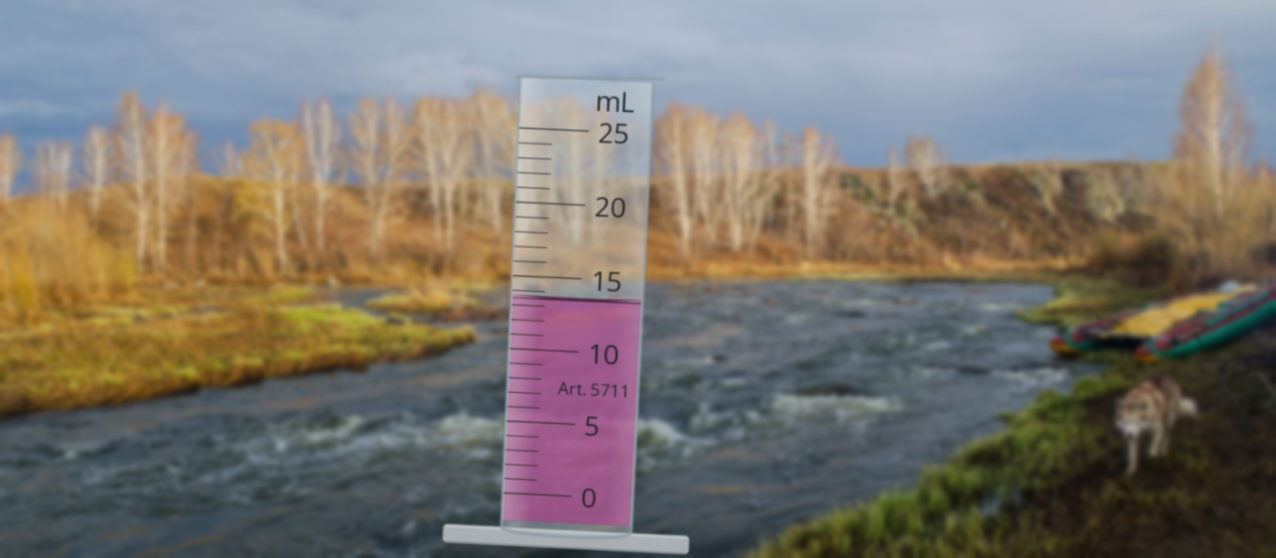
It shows 13.5,mL
